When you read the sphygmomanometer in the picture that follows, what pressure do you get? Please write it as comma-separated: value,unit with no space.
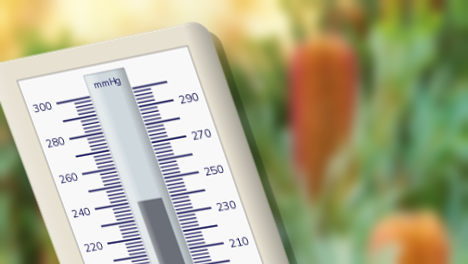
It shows 240,mmHg
